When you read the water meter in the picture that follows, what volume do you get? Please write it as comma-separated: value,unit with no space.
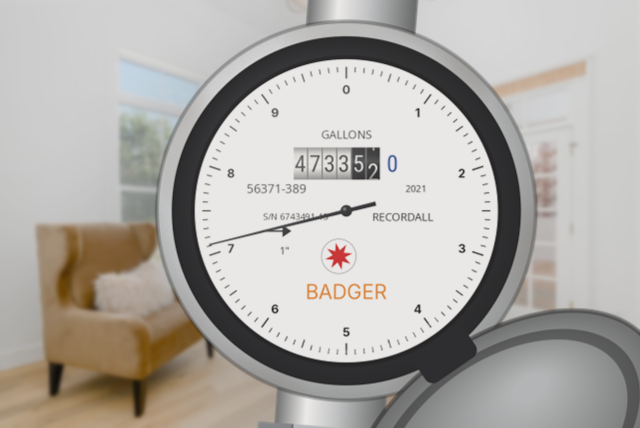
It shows 4733517.1,gal
